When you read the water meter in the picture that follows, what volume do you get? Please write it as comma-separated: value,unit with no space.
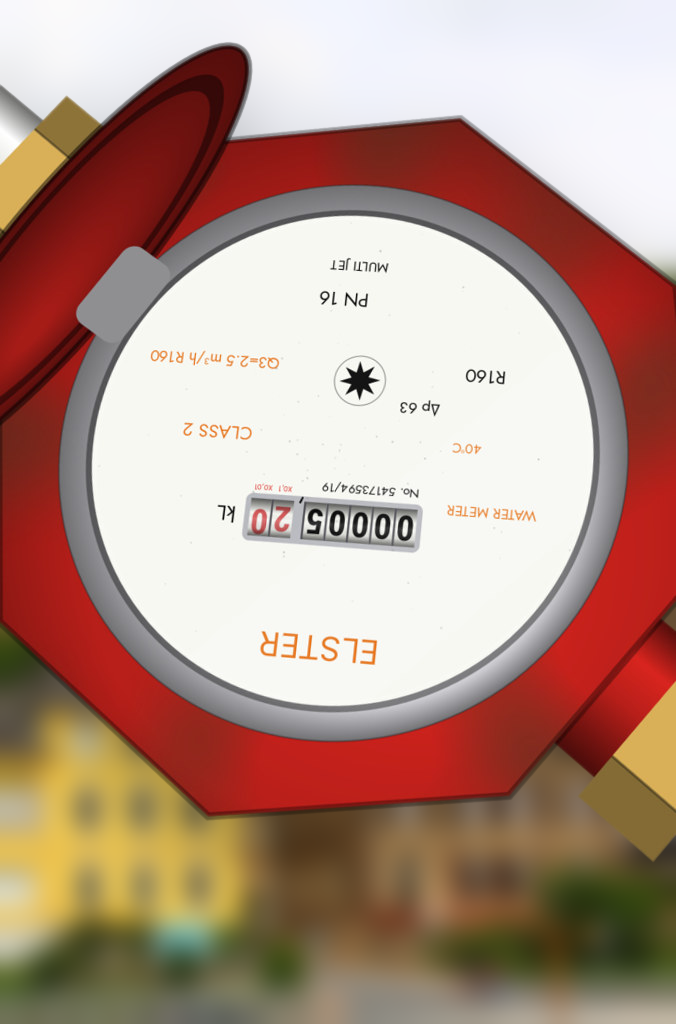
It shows 5.20,kL
